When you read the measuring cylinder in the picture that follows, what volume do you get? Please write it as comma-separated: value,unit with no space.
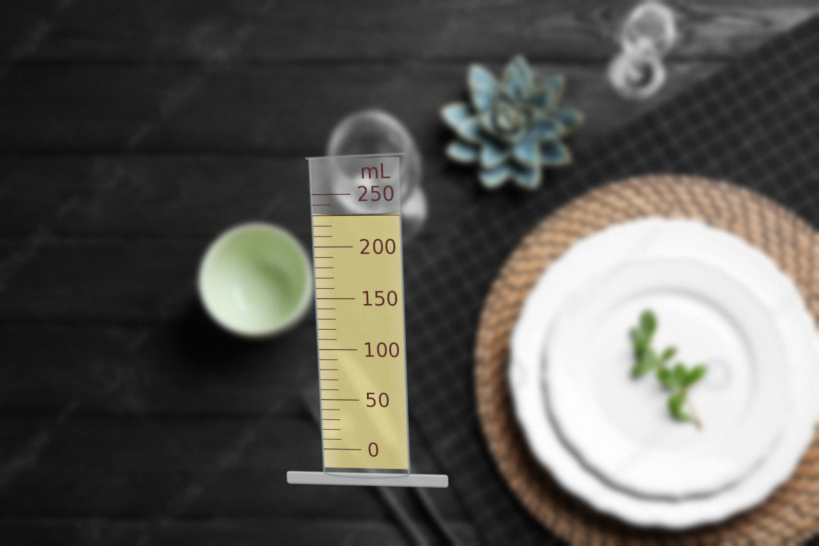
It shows 230,mL
